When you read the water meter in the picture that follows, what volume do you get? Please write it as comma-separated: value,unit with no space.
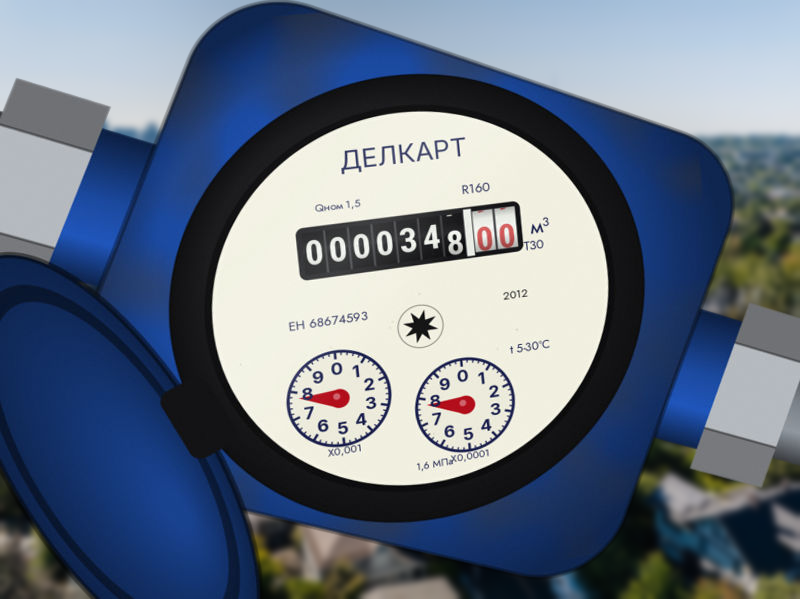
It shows 347.9977,m³
